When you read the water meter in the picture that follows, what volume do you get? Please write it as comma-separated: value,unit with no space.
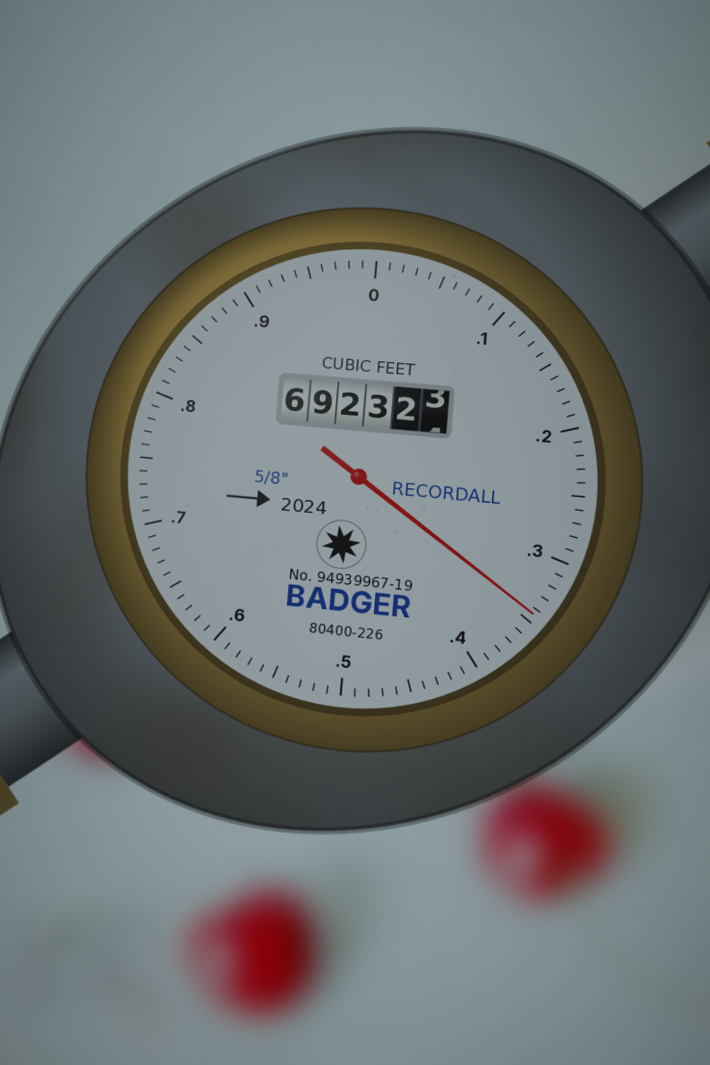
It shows 692323.34,ft³
